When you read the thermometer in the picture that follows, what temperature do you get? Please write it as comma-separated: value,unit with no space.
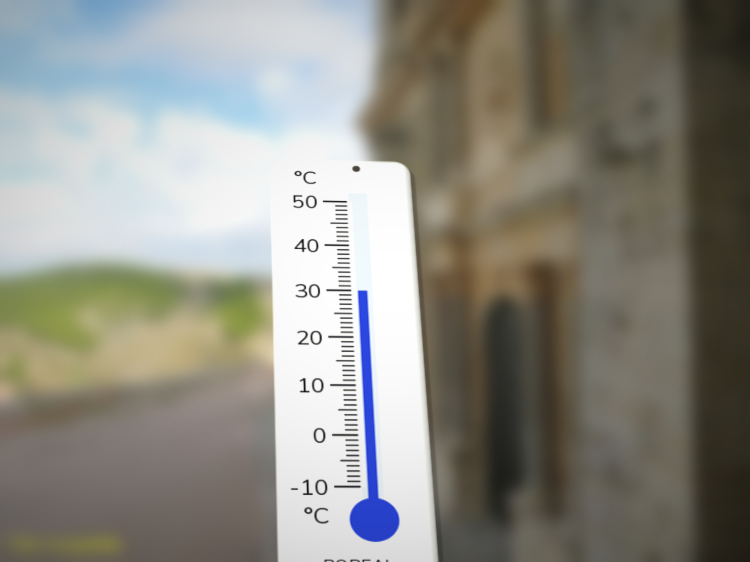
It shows 30,°C
